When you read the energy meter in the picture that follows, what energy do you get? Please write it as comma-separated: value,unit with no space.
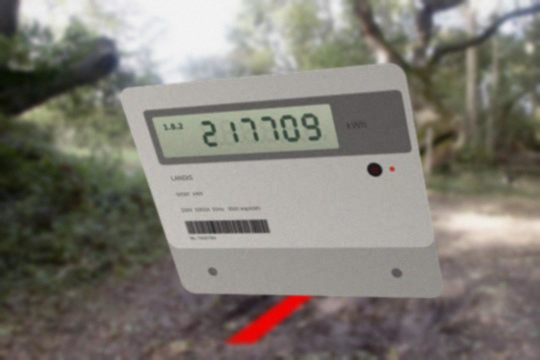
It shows 217709,kWh
